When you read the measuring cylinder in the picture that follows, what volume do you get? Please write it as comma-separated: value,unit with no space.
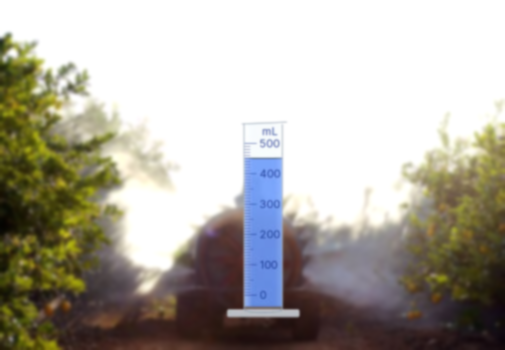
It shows 450,mL
